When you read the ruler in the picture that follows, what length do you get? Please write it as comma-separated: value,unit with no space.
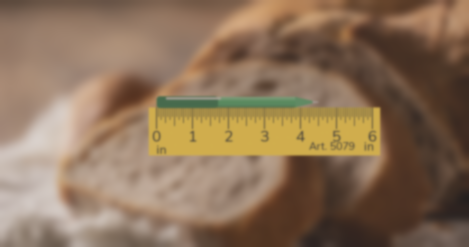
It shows 4.5,in
